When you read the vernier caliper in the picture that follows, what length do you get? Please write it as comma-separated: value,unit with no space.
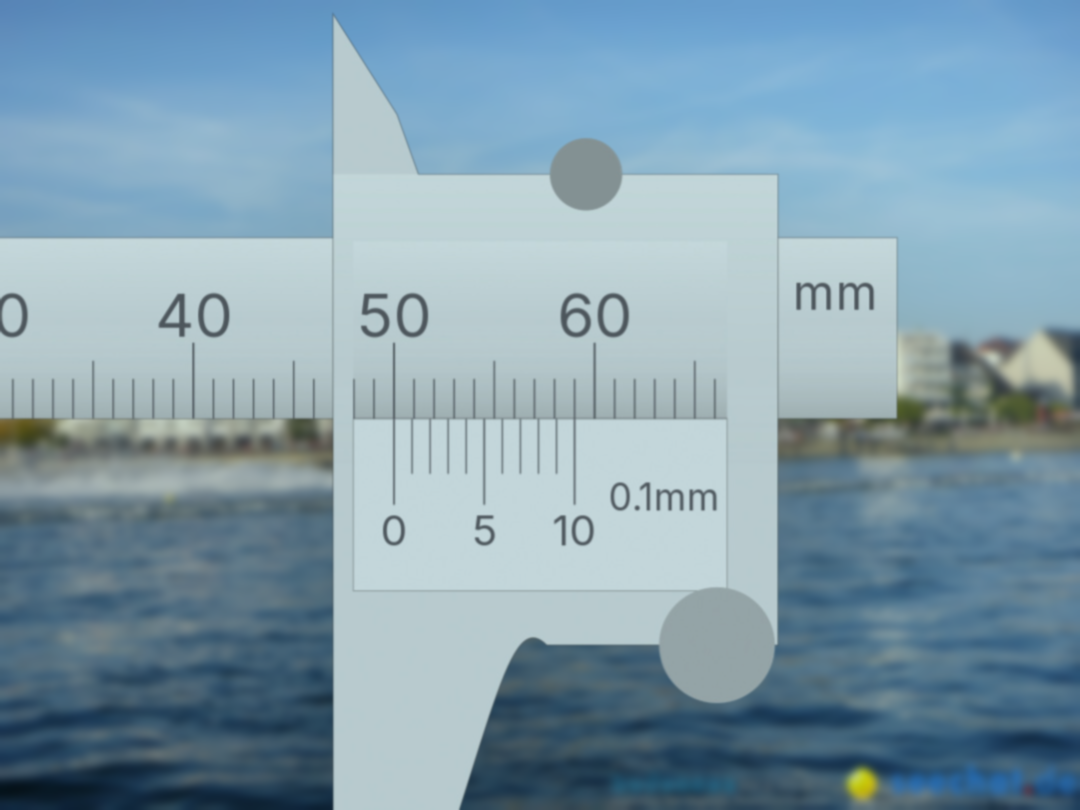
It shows 50.0,mm
